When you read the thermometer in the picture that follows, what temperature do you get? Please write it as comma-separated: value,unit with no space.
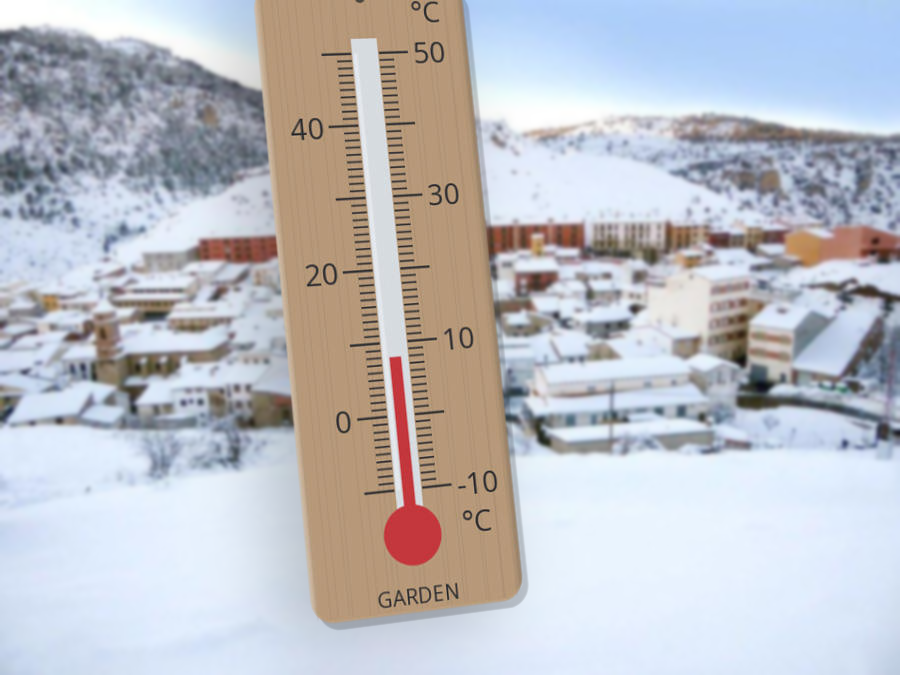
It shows 8,°C
